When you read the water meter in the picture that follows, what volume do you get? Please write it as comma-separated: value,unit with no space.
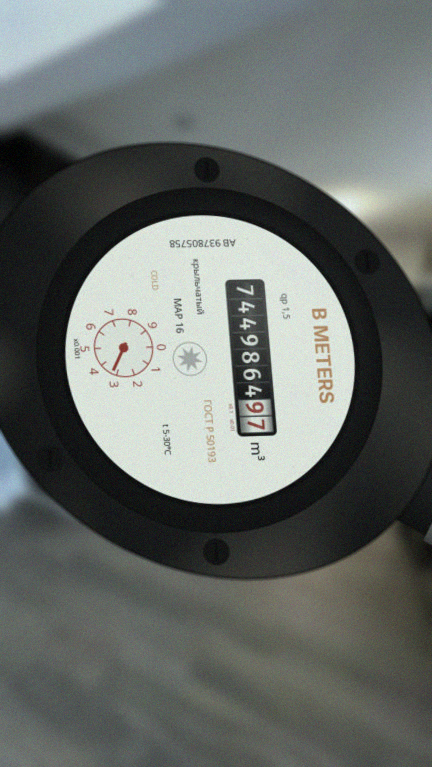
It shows 7449864.973,m³
